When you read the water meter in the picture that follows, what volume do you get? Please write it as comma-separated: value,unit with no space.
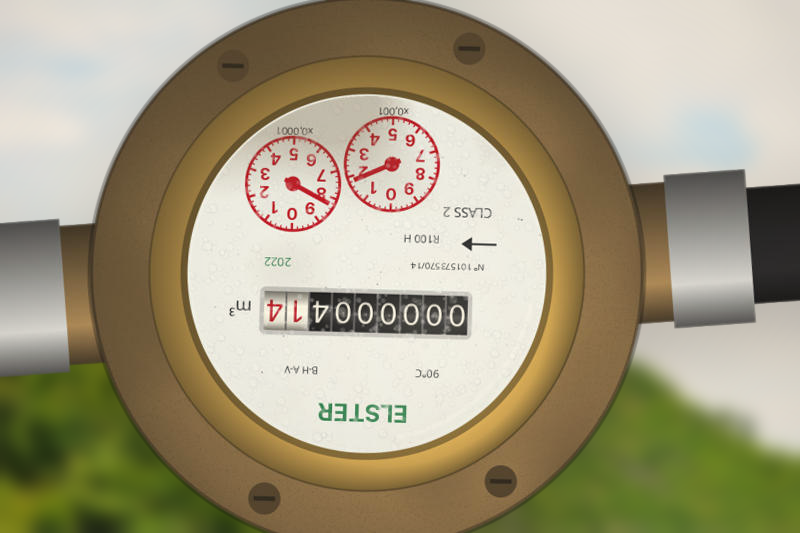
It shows 4.1418,m³
